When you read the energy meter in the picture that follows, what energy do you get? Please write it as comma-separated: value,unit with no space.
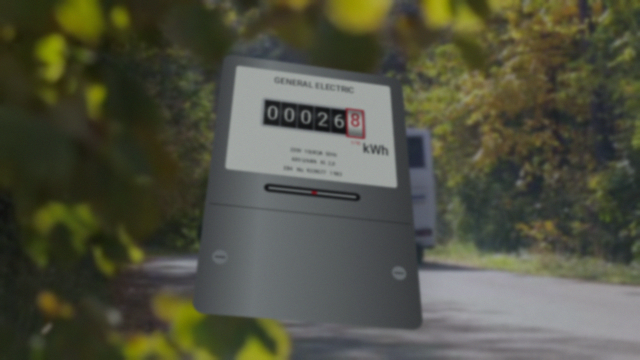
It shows 26.8,kWh
